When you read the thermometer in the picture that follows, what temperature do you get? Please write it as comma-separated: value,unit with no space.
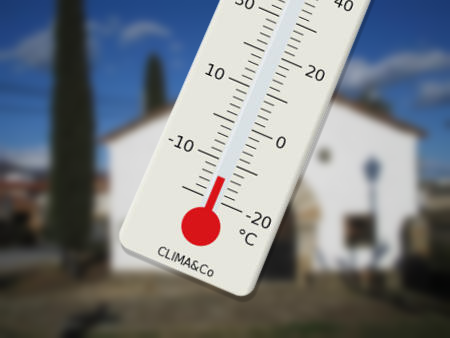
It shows -14,°C
